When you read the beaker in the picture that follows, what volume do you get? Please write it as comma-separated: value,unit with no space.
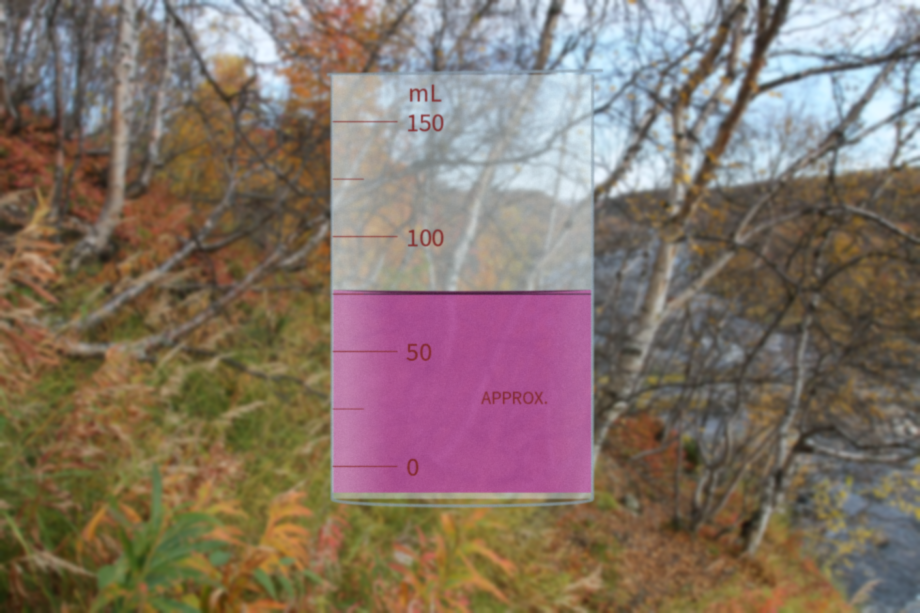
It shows 75,mL
